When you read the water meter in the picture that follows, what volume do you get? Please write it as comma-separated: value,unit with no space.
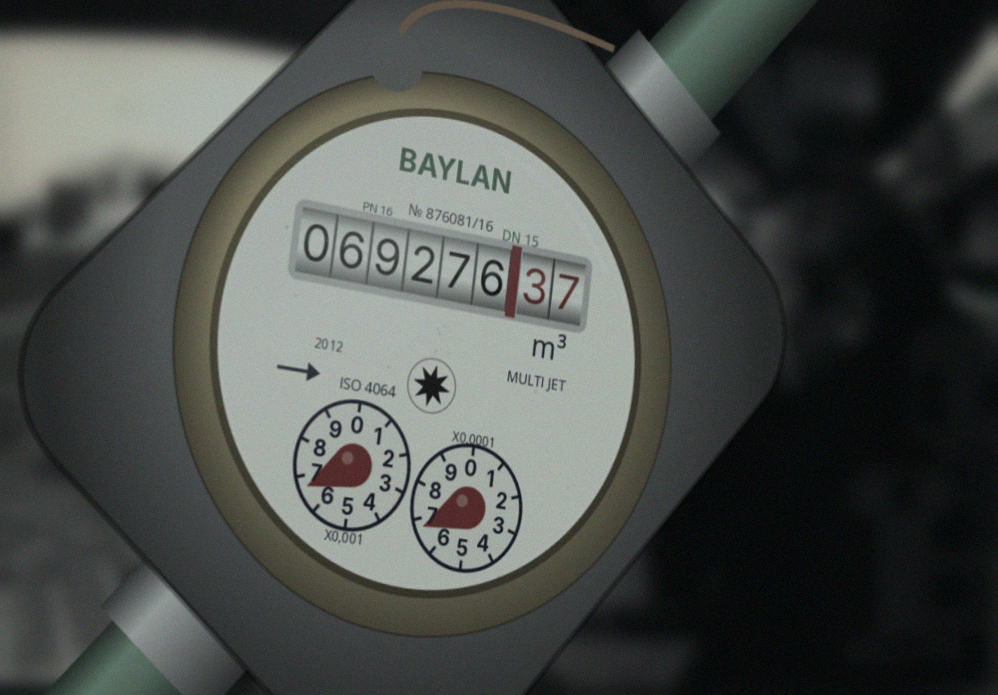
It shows 69276.3766,m³
